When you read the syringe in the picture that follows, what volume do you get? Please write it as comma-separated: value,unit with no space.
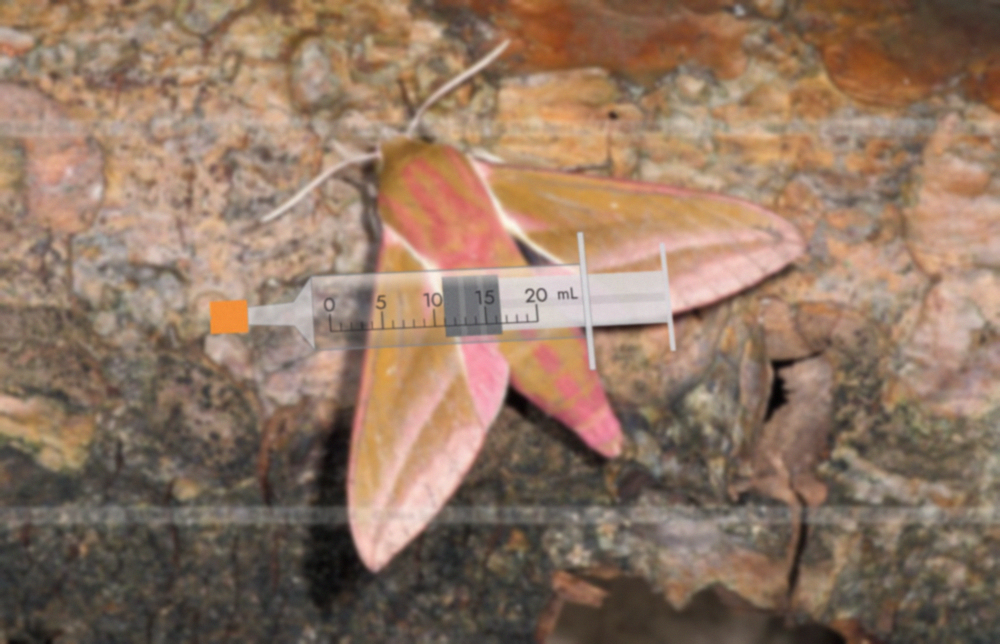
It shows 11,mL
